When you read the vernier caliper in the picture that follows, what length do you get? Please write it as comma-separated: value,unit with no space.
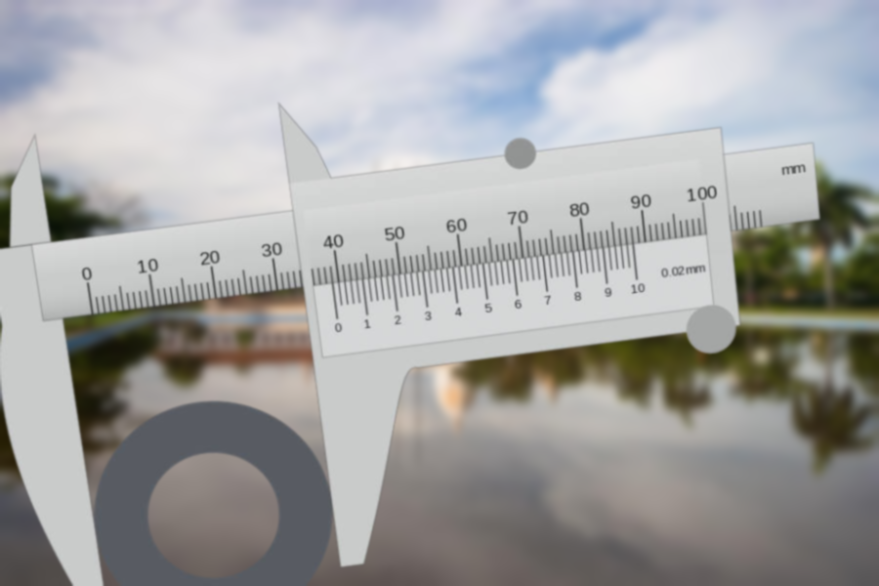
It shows 39.0,mm
